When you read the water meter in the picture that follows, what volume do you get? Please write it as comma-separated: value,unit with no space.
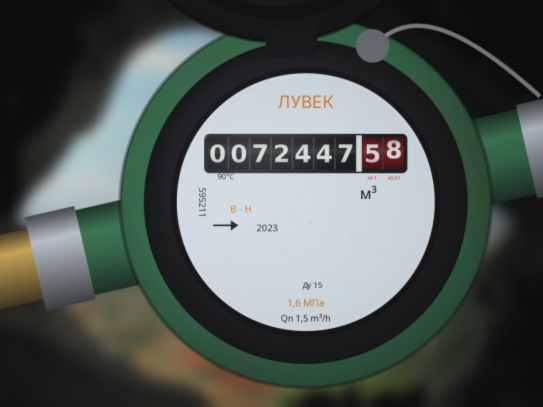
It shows 72447.58,m³
